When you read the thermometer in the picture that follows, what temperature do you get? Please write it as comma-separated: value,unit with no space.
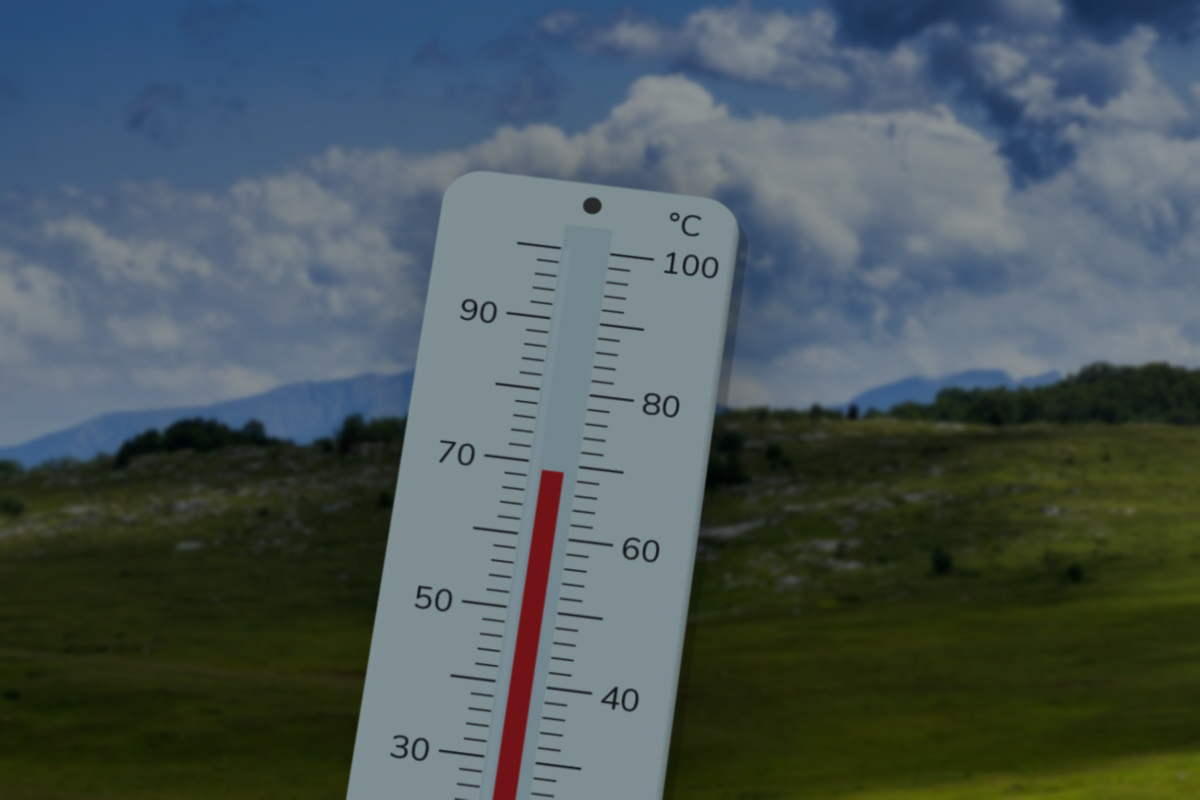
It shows 69,°C
